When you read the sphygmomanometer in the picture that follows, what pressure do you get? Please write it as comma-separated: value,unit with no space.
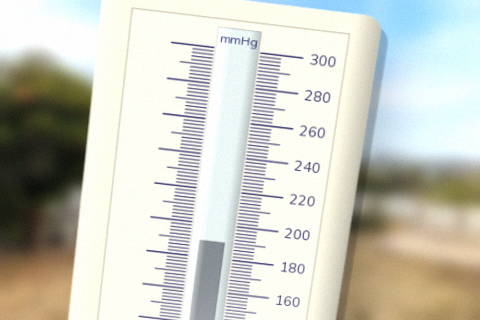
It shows 190,mmHg
